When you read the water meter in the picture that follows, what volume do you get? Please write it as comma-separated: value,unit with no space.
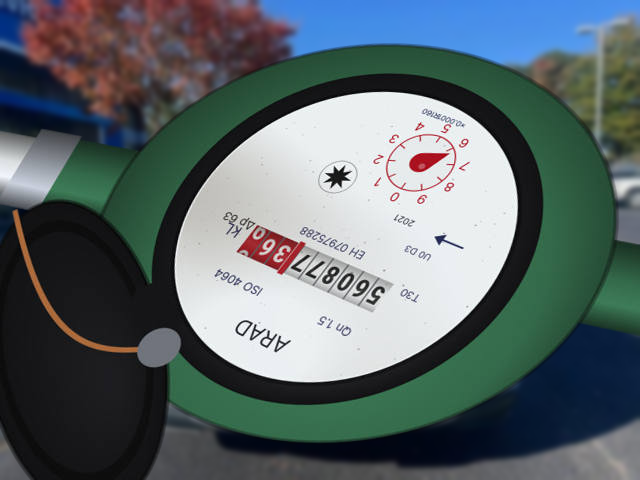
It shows 560877.3686,kL
